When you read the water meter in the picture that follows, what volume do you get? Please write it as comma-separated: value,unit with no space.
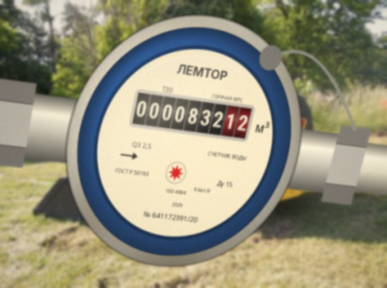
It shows 832.12,m³
